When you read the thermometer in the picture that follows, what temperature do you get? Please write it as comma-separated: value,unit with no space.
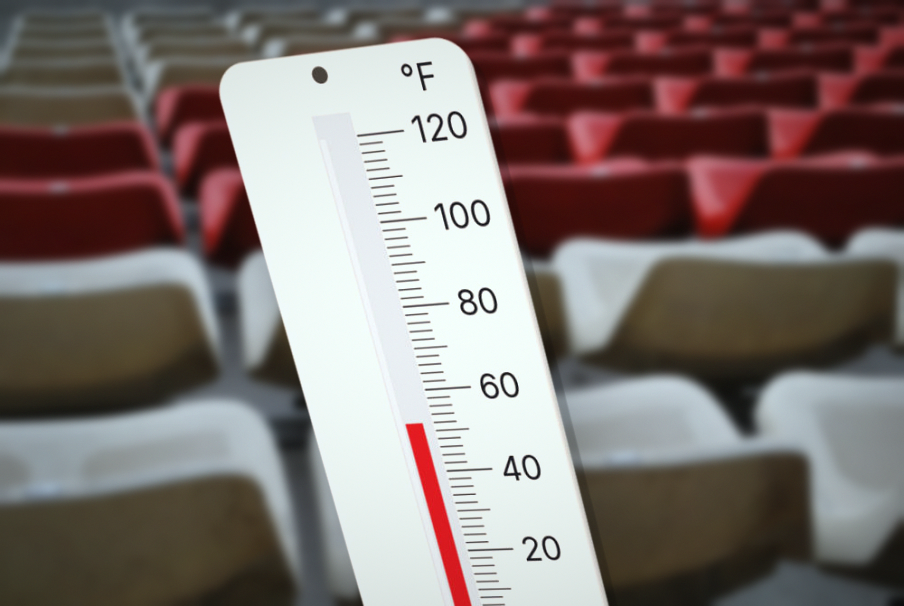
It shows 52,°F
